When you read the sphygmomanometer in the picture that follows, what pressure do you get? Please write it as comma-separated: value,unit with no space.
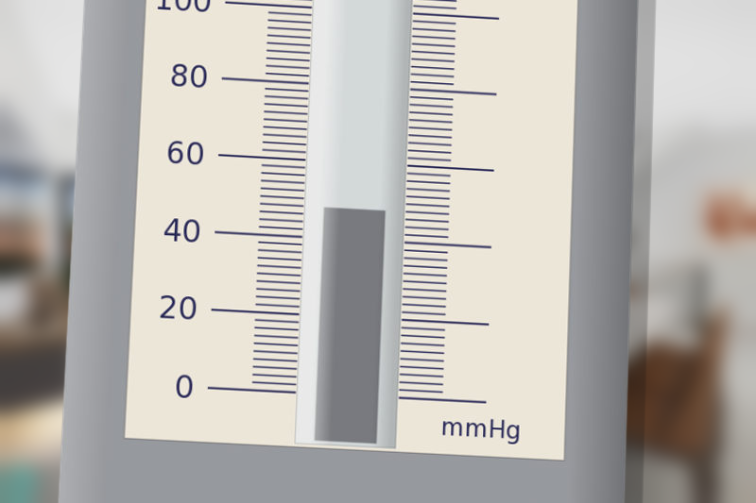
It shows 48,mmHg
